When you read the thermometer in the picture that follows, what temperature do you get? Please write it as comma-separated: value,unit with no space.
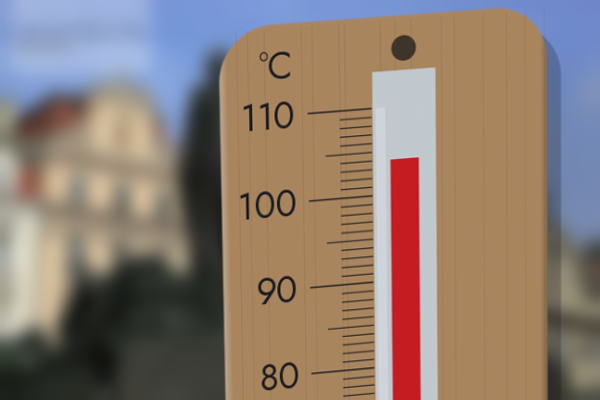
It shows 104,°C
